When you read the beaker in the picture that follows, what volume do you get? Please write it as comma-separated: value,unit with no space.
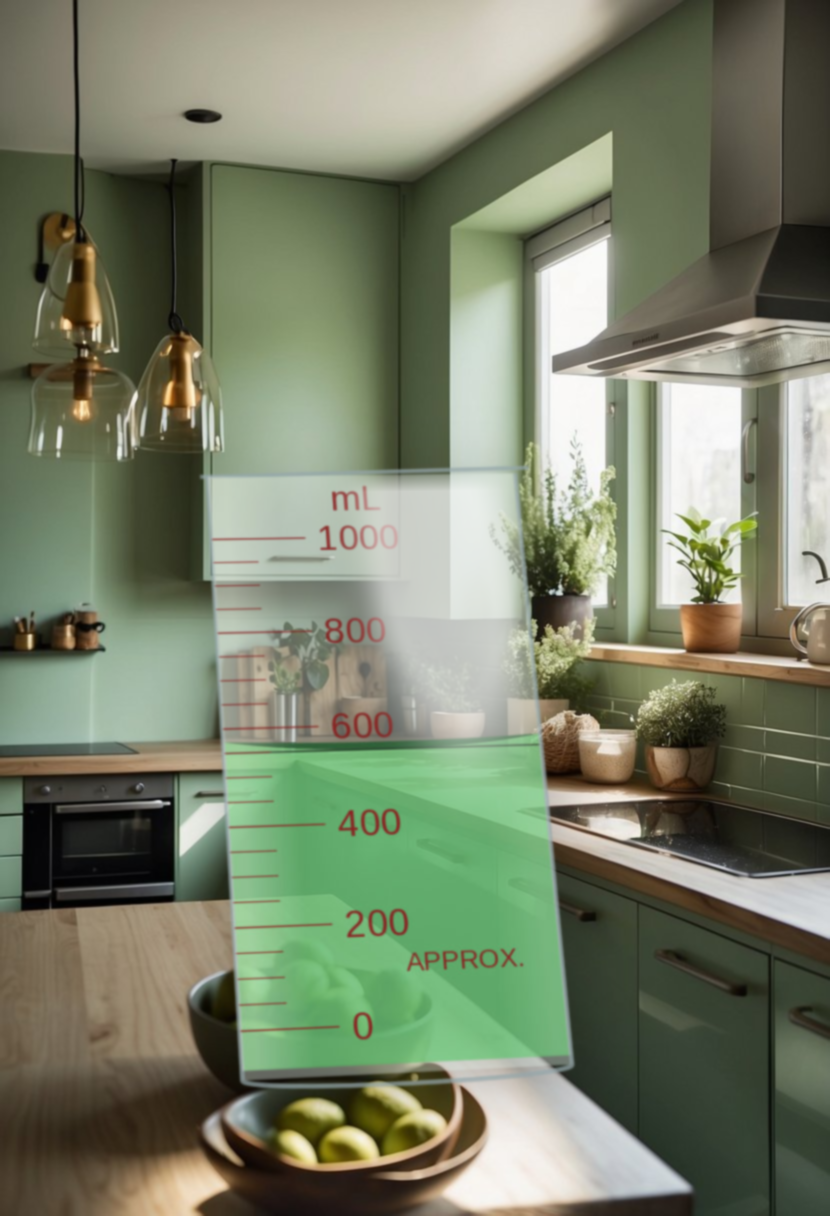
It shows 550,mL
